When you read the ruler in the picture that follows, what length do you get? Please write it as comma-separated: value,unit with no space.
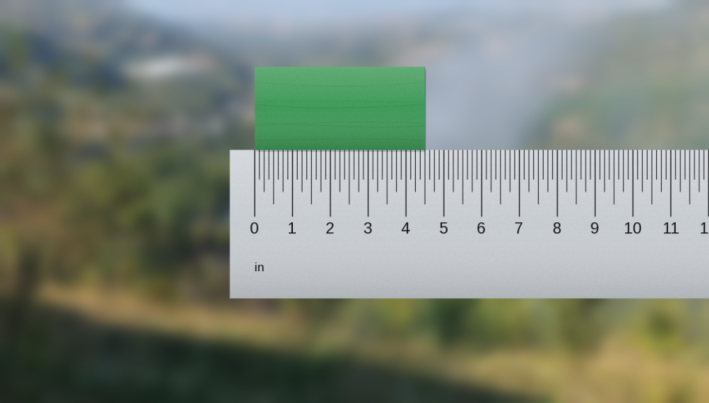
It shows 4.5,in
